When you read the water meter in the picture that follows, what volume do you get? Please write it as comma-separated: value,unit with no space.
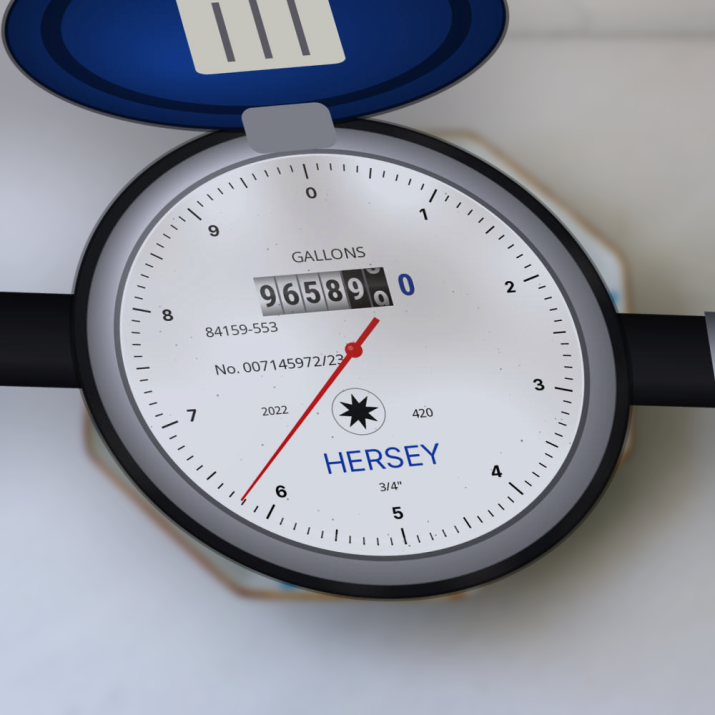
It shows 9658986.2,gal
